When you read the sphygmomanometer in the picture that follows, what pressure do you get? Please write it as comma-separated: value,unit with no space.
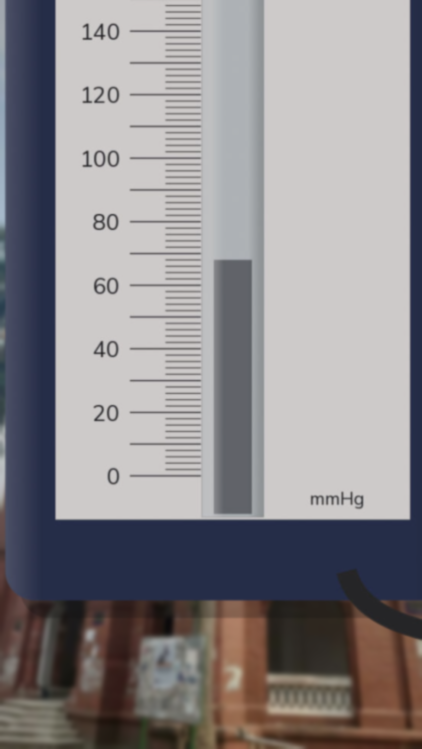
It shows 68,mmHg
